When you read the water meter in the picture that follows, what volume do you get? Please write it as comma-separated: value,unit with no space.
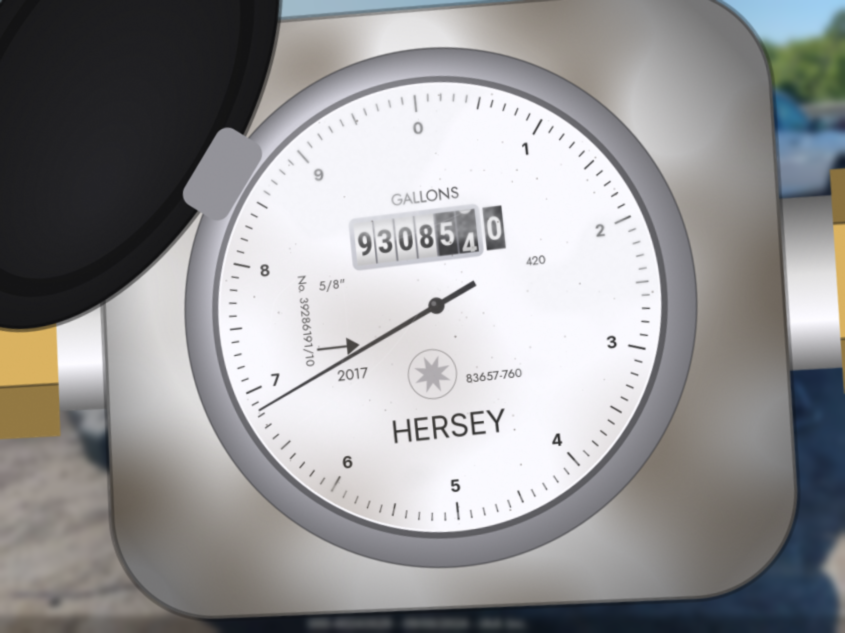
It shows 9308536.8,gal
